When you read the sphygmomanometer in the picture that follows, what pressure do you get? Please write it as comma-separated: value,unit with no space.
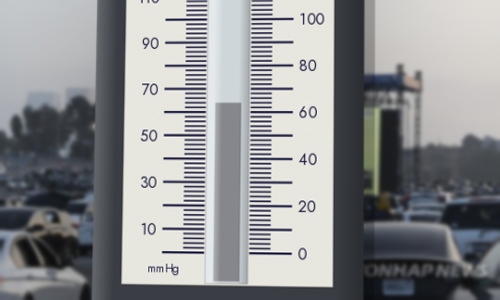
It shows 64,mmHg
